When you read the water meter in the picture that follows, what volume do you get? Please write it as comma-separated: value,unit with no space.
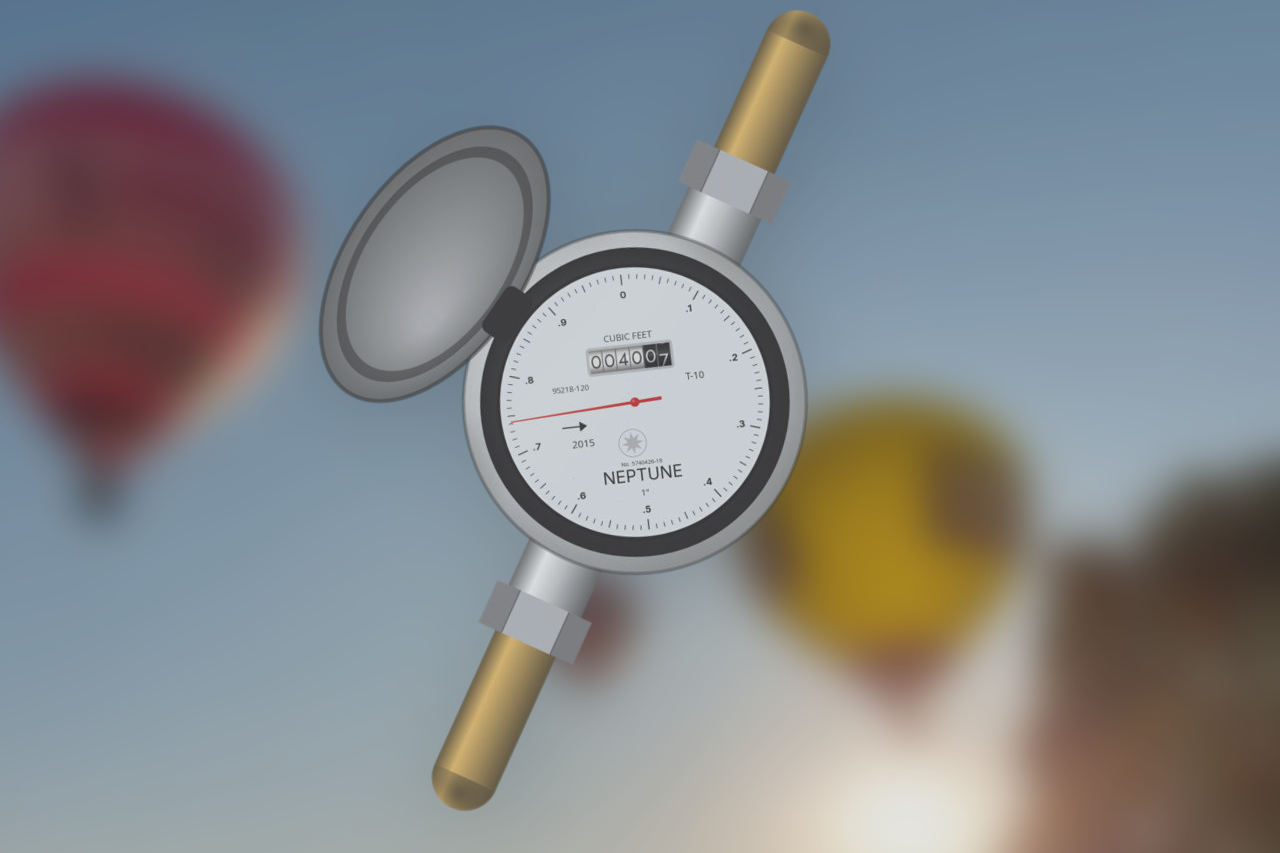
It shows 4006.74,ft³
